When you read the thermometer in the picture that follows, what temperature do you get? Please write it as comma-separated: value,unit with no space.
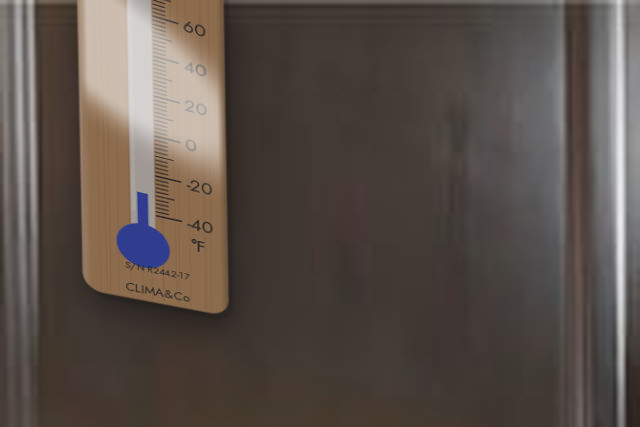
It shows -30,°F
